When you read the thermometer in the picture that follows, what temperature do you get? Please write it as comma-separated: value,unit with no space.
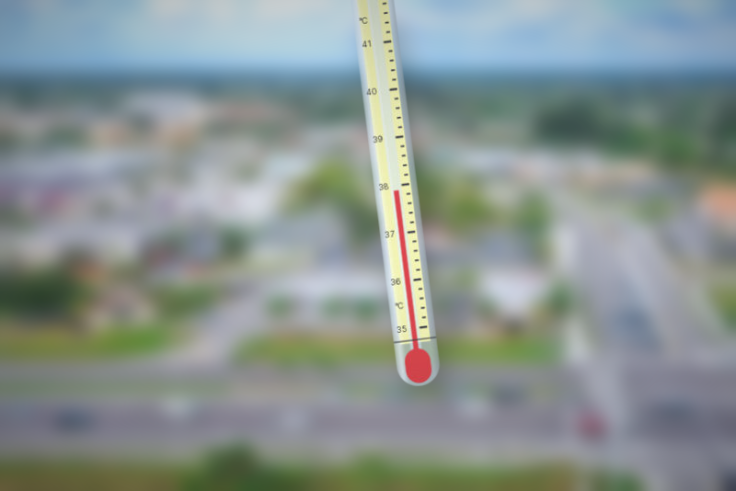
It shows 37.9,°C
